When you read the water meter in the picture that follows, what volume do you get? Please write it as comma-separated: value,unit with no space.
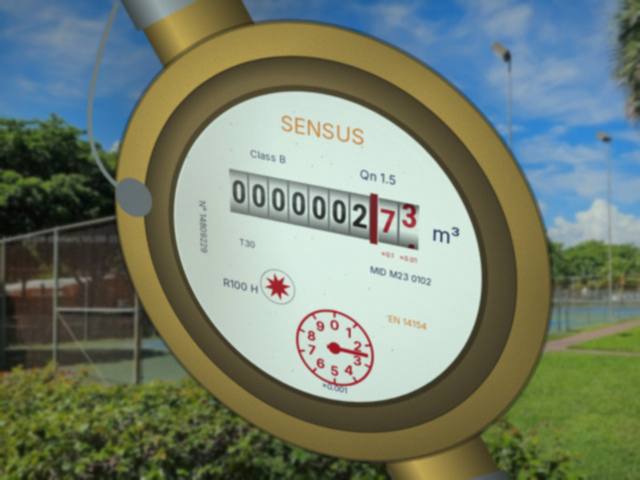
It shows 2.732,m³
